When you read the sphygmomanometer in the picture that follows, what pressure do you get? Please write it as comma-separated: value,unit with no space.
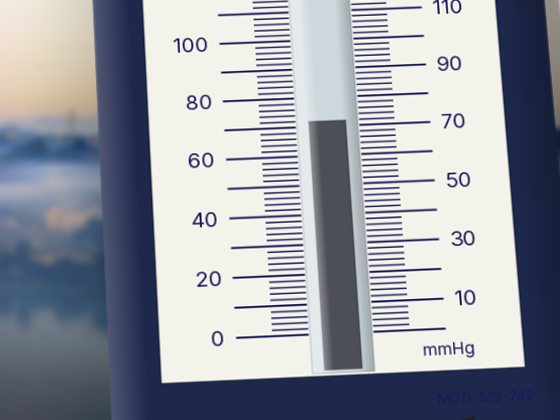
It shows 72,mmHg
